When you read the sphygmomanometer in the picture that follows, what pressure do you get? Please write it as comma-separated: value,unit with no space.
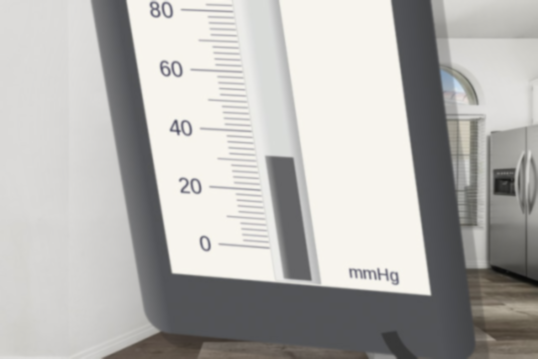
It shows 32,mmHg
